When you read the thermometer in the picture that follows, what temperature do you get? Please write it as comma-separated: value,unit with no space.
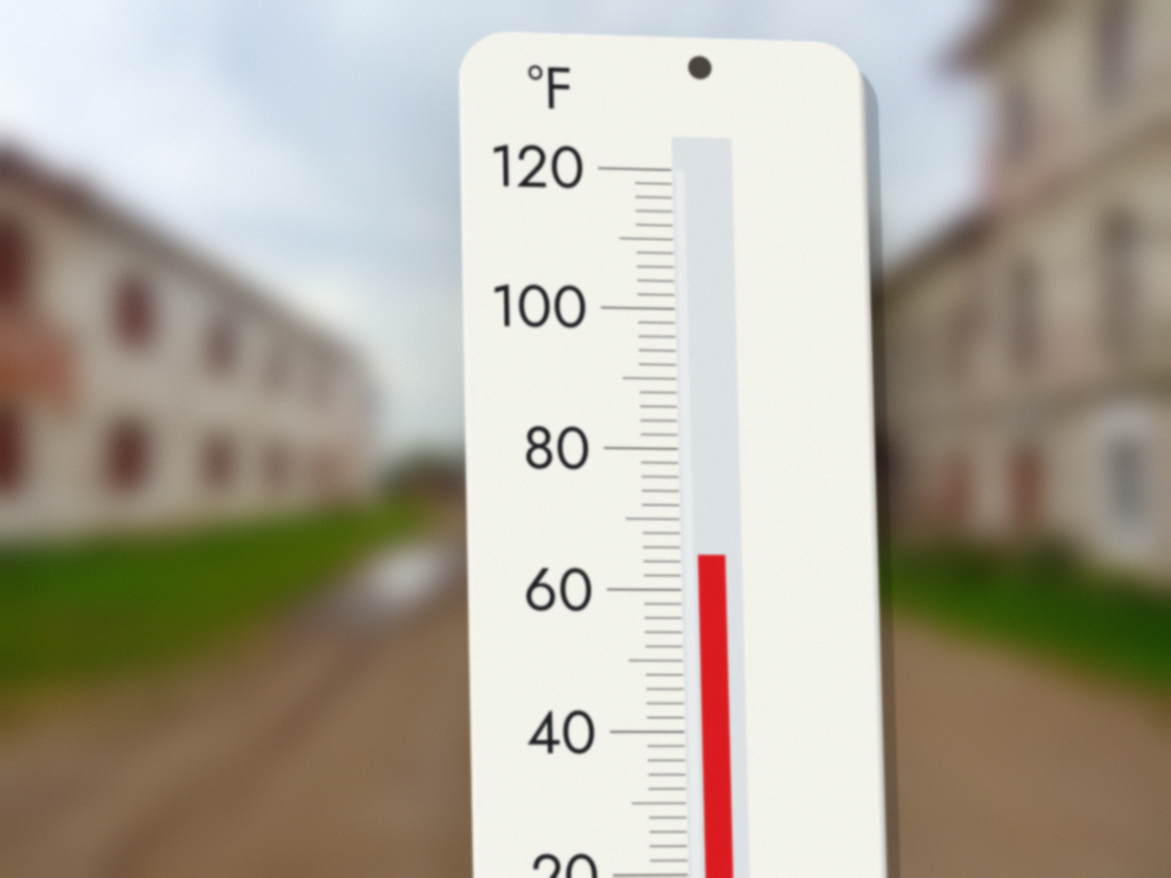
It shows 65,°F
